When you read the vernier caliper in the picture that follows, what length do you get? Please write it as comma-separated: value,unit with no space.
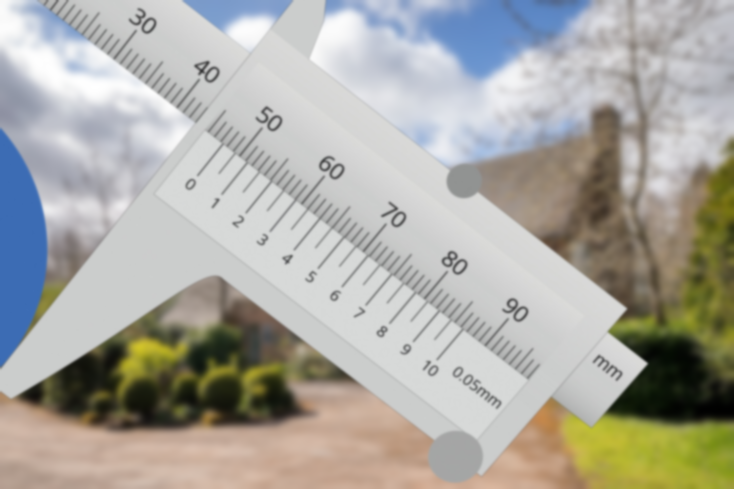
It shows 47.4,mm
